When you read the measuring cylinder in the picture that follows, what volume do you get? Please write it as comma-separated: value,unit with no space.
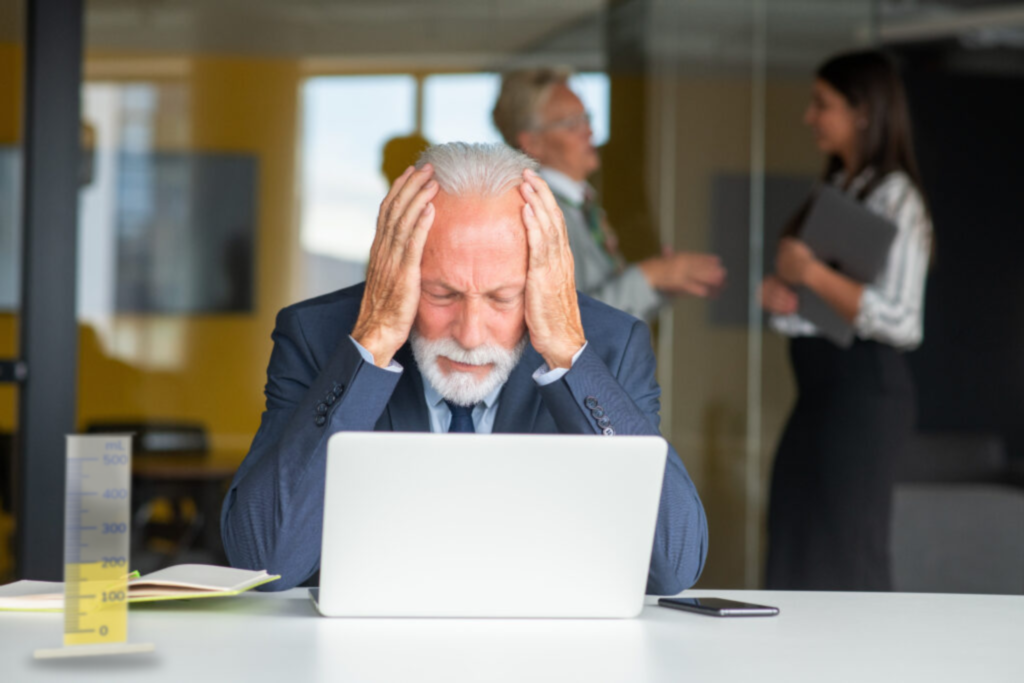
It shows 200,mL
